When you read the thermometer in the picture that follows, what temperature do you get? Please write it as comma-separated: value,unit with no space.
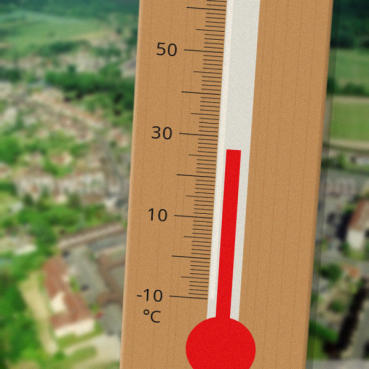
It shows 27,°C
